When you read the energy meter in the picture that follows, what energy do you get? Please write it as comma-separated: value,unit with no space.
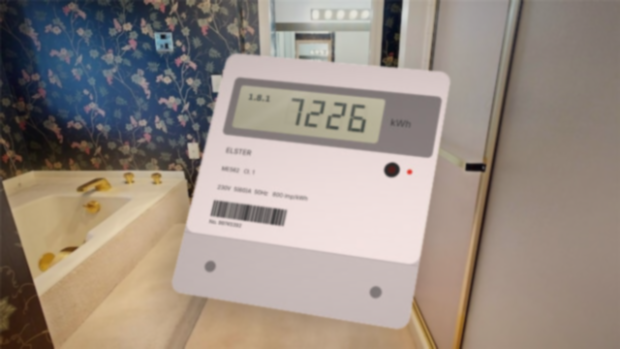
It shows 7226,kWh
